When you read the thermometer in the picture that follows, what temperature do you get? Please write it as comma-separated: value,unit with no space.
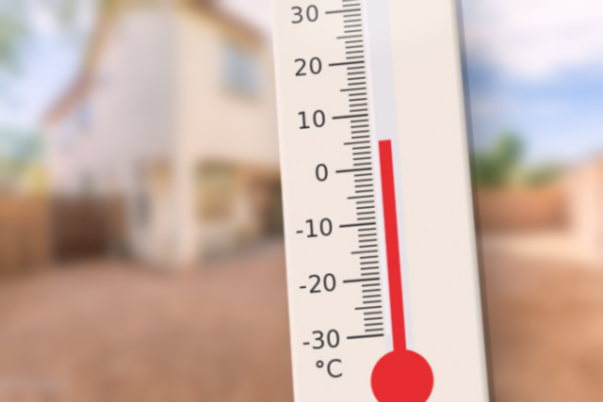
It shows 5,°C
